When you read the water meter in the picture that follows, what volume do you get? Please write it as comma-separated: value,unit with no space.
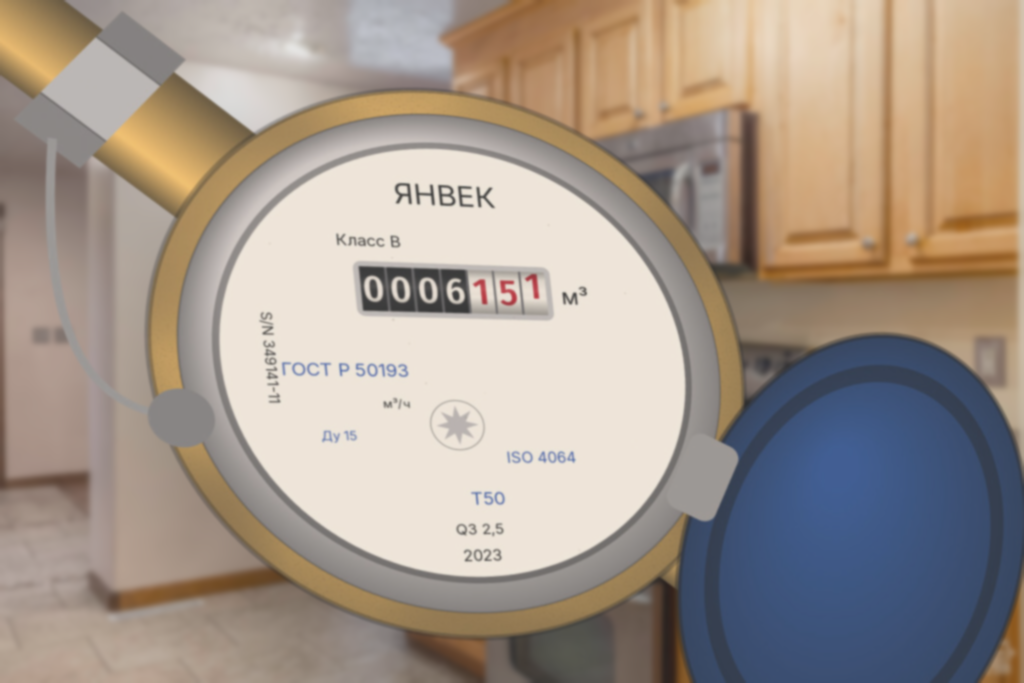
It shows 6.151,m³
